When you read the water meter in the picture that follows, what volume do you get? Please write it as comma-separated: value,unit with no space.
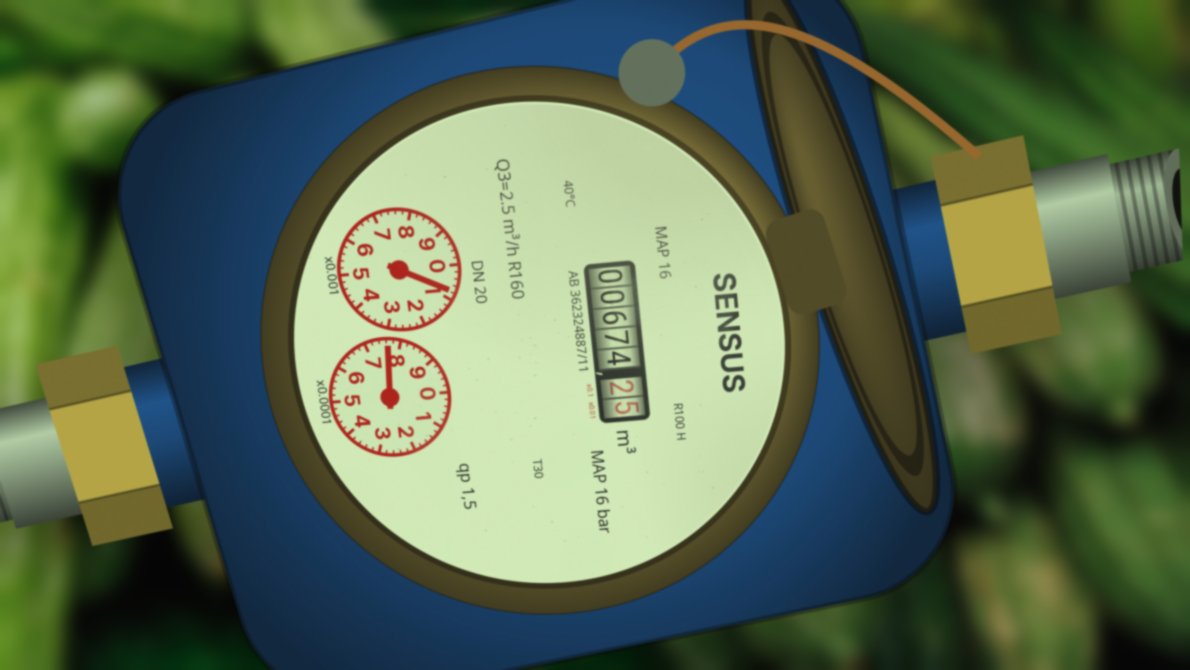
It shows 674.2507,m³
